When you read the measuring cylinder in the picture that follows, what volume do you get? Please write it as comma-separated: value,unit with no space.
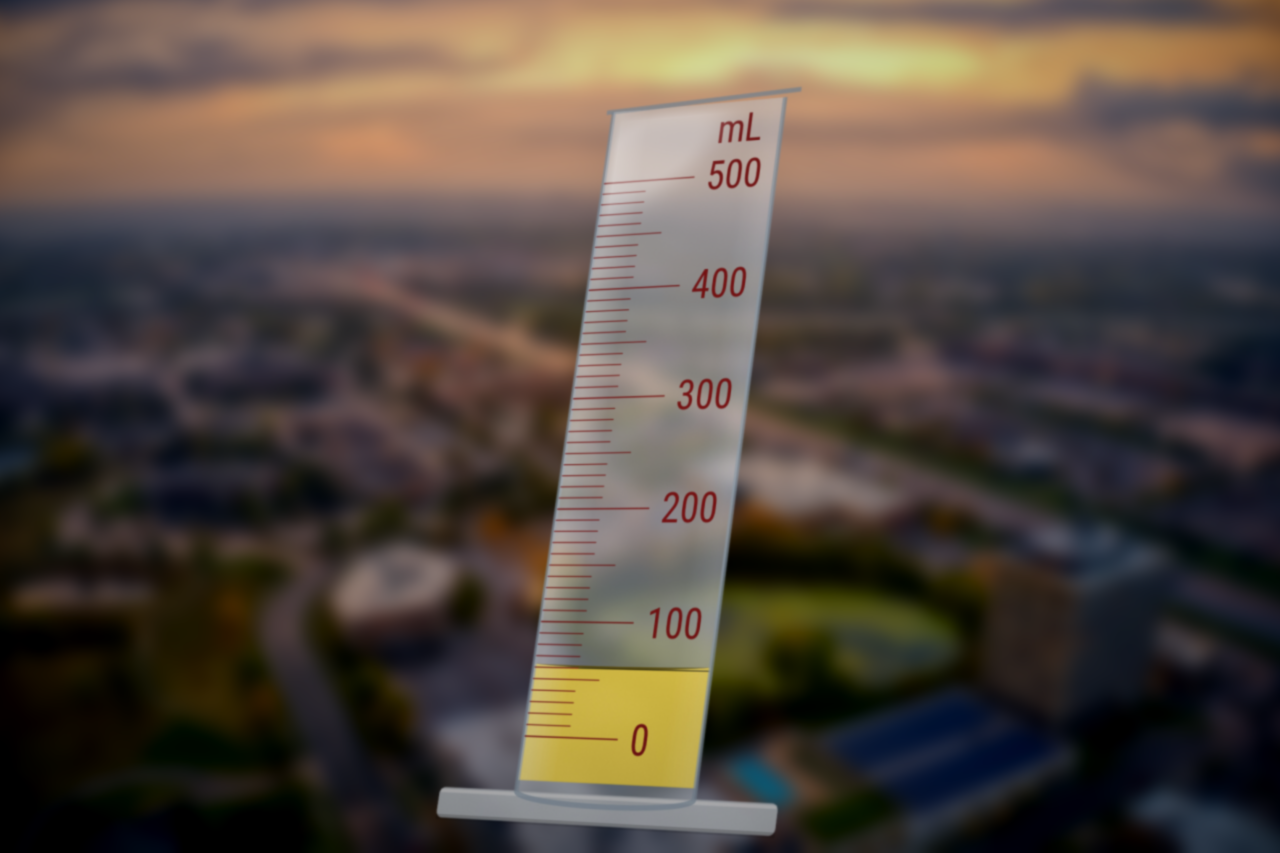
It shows 60,mL
